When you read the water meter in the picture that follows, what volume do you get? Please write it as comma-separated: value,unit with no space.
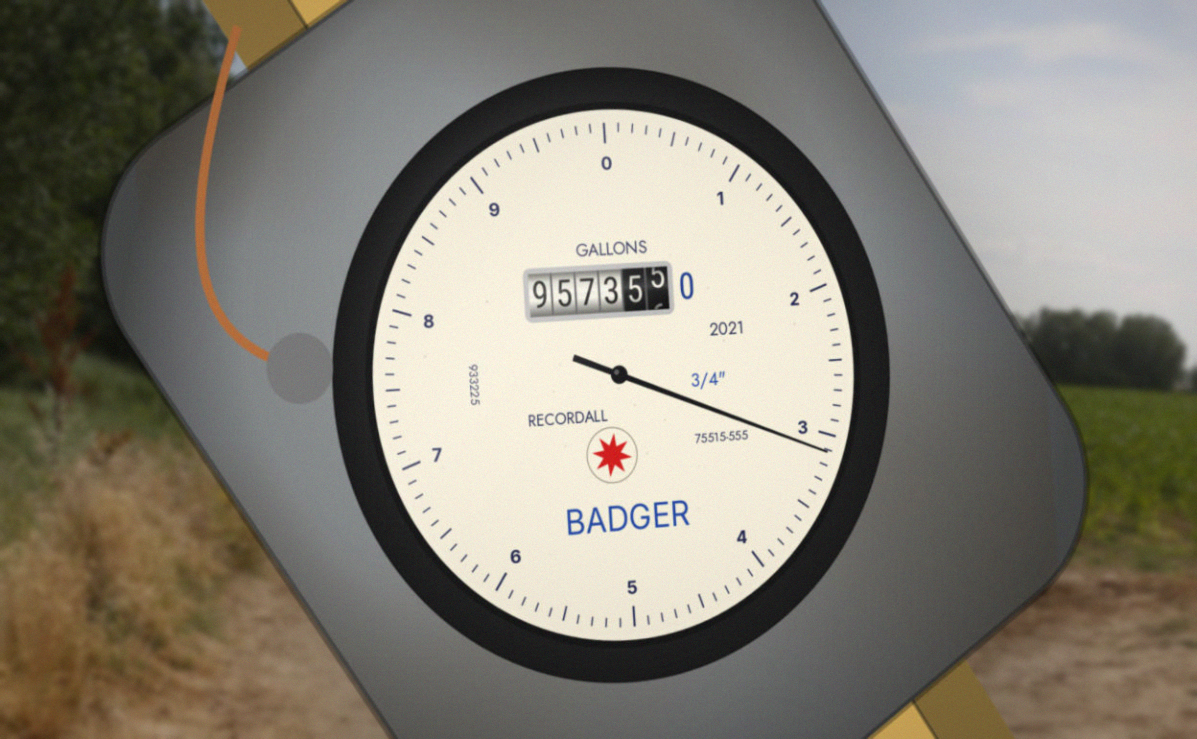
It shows 9573553.1,gal
